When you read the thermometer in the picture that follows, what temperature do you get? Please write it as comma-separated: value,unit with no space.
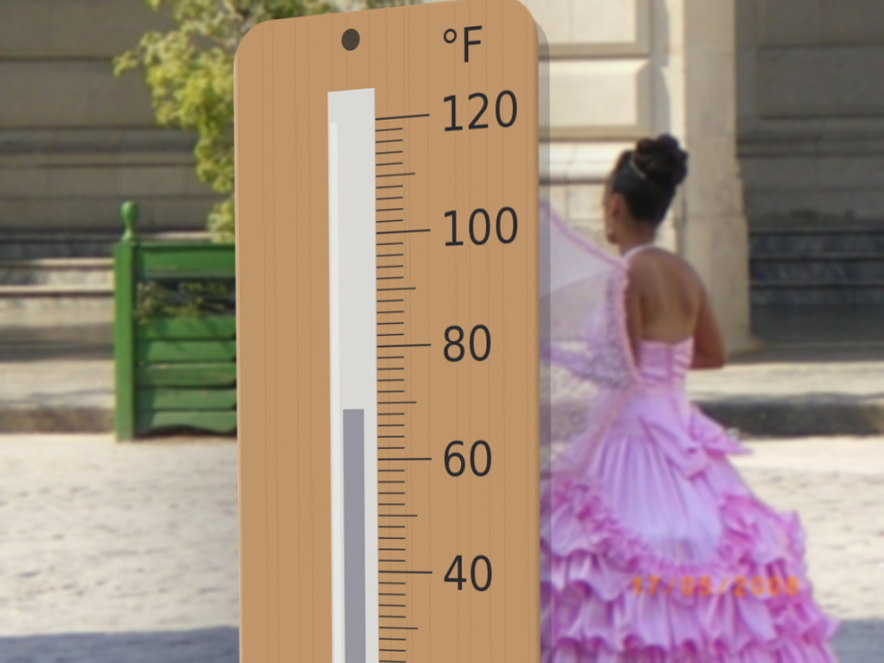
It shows 69,°F
